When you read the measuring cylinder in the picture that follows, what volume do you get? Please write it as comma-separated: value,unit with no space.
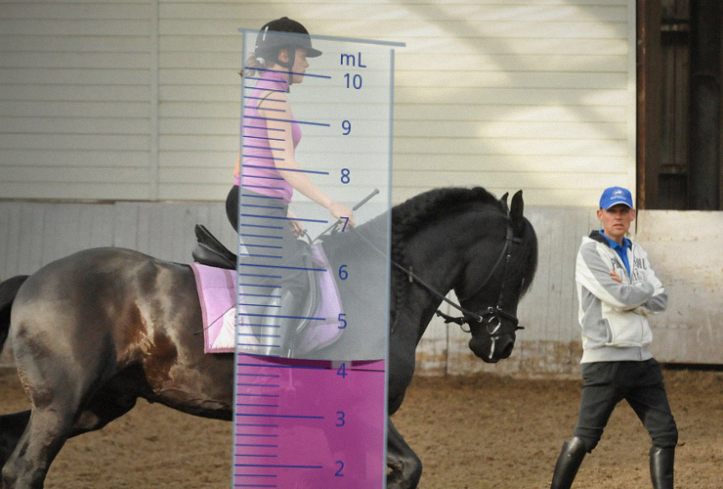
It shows 4,mL
